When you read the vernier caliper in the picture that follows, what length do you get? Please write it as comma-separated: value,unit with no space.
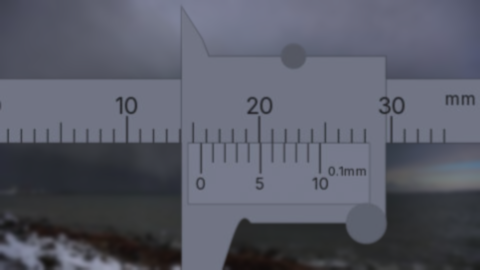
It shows 15.6,mm
